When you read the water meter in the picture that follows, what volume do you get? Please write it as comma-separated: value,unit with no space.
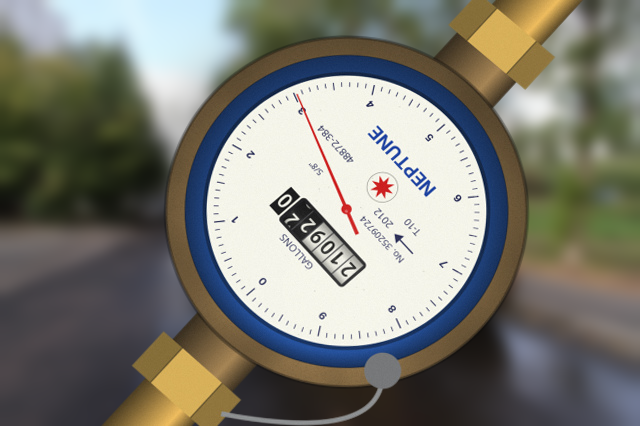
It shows 2109223.0,gal
